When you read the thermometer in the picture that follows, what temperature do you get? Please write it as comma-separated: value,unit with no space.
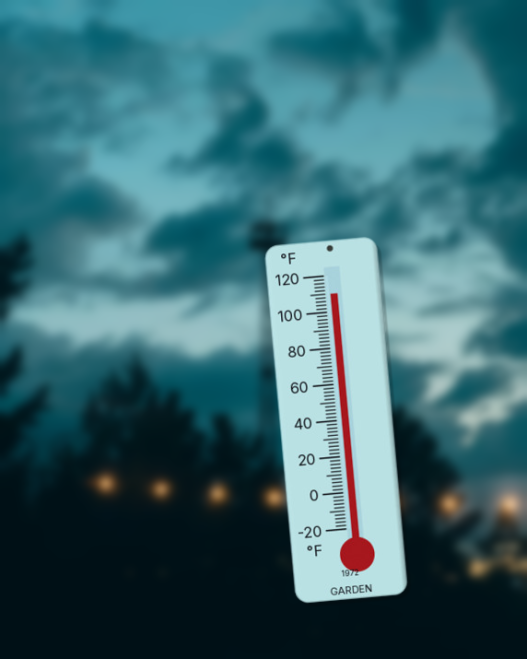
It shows 110,°F
